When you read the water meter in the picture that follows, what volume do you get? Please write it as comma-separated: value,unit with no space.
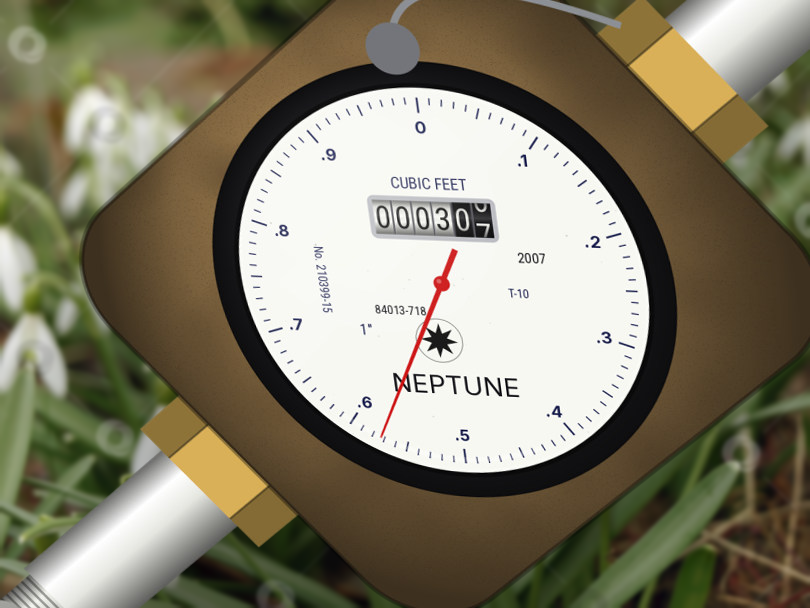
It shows 306.57,ft³
